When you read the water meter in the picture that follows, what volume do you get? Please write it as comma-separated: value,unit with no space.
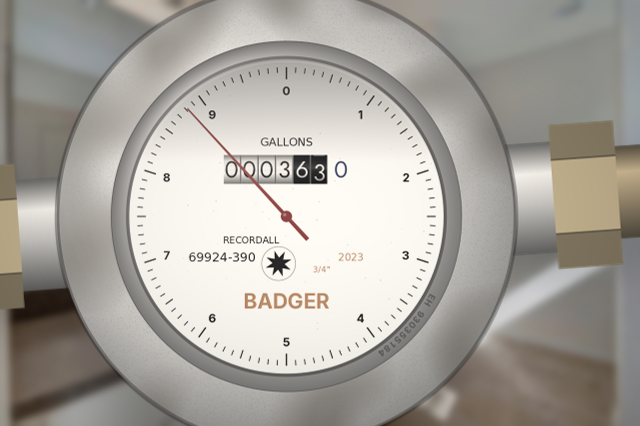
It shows 3628.8,gal
